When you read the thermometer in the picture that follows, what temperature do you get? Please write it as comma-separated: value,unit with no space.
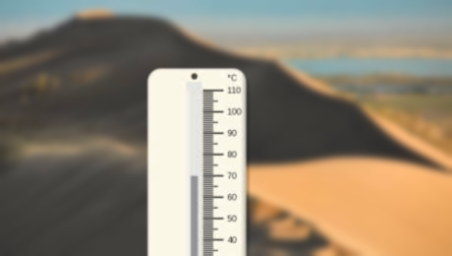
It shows 70,°C
